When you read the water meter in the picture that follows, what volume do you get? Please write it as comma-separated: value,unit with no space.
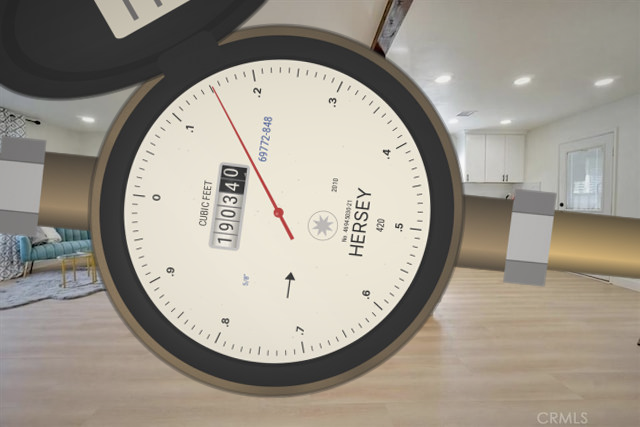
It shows 190340.15,ft³
